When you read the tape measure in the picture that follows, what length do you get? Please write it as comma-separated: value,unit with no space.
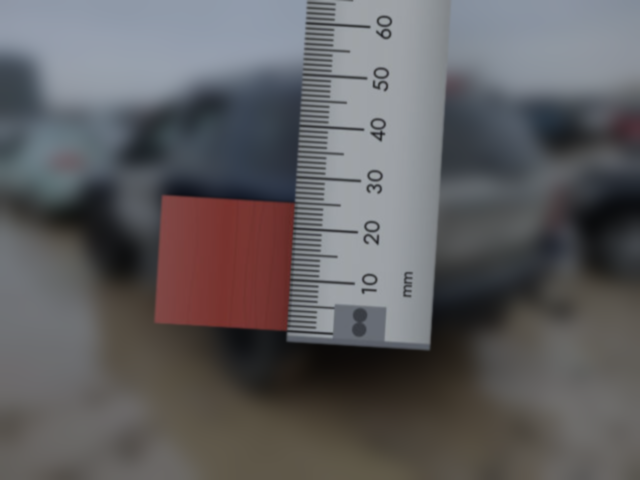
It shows 25,mm
